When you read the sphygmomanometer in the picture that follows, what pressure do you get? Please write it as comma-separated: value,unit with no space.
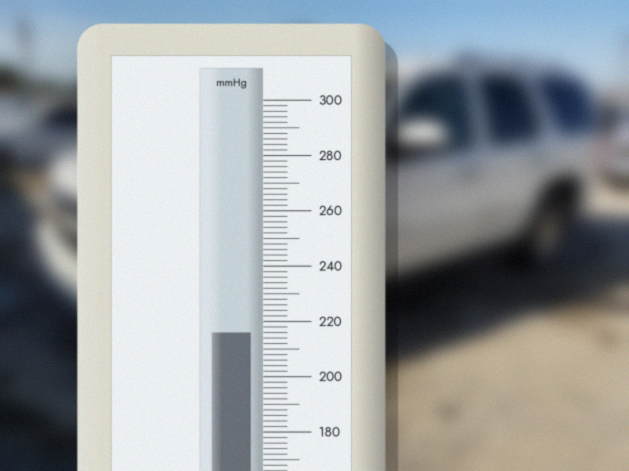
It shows 216,mmHg
